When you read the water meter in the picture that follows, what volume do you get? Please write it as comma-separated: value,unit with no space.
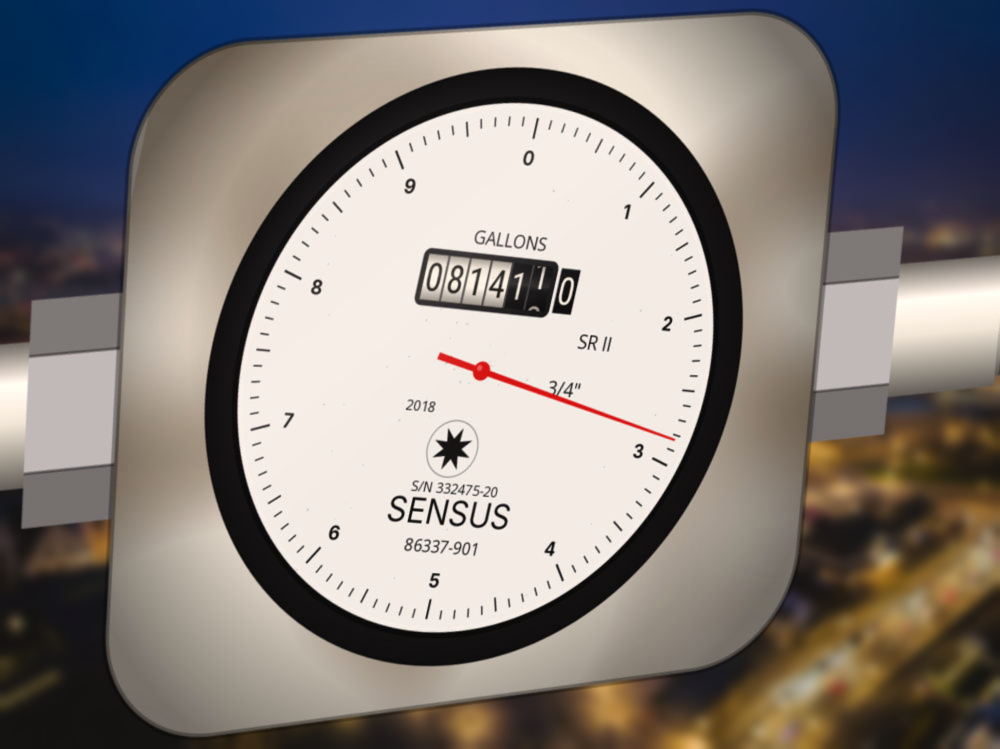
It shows 814112.8,gal
